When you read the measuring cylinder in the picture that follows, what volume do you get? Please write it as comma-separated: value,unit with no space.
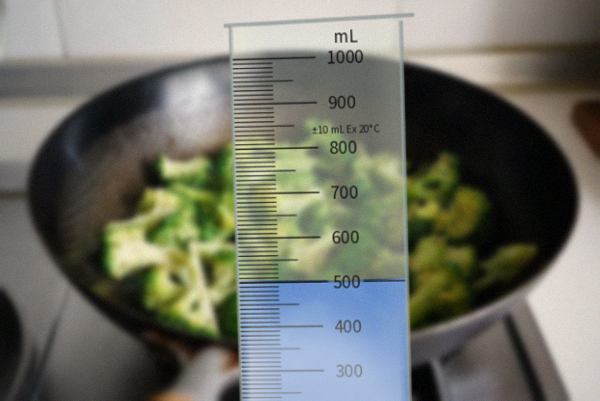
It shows 500,mL
